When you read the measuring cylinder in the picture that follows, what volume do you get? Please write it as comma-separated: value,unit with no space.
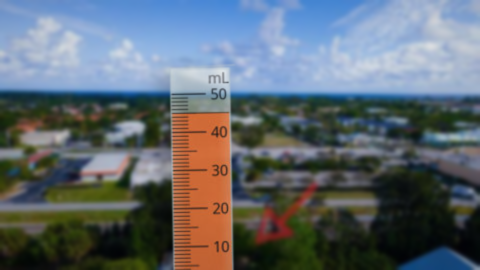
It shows 45,mL
